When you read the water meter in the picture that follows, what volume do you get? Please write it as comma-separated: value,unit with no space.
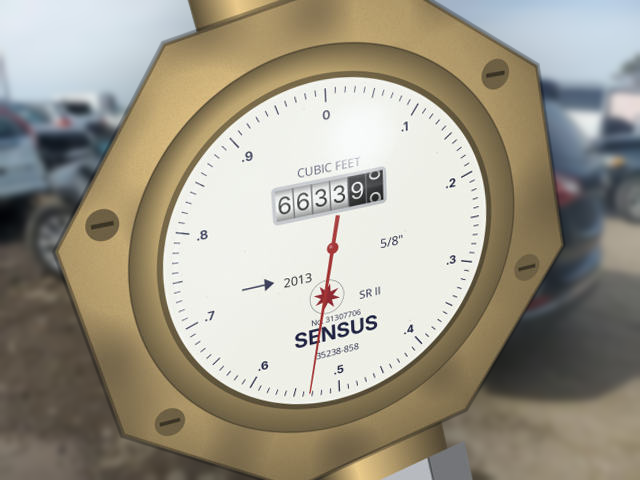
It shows 663398.53,ft³
